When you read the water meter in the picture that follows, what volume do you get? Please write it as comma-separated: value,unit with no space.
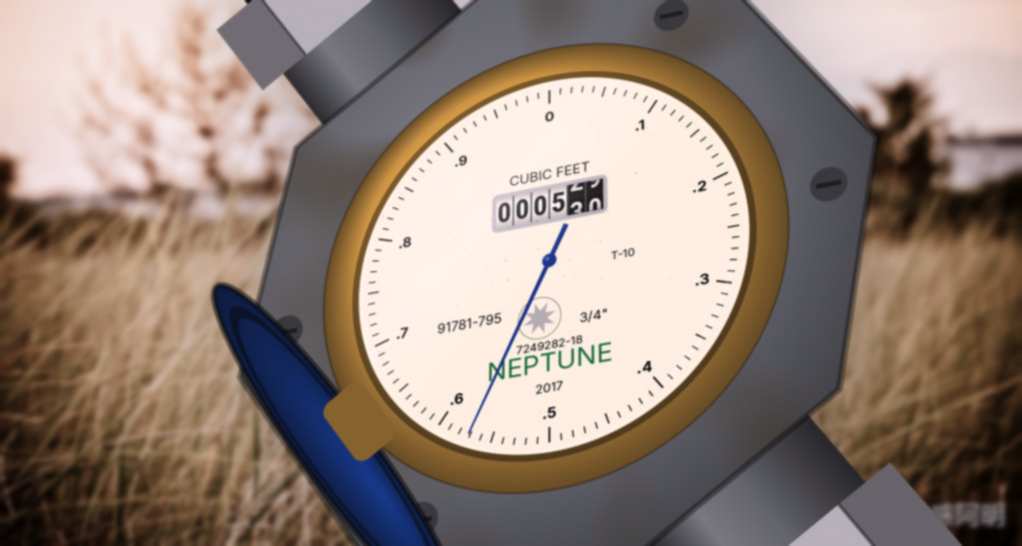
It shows 529.57,ft³
